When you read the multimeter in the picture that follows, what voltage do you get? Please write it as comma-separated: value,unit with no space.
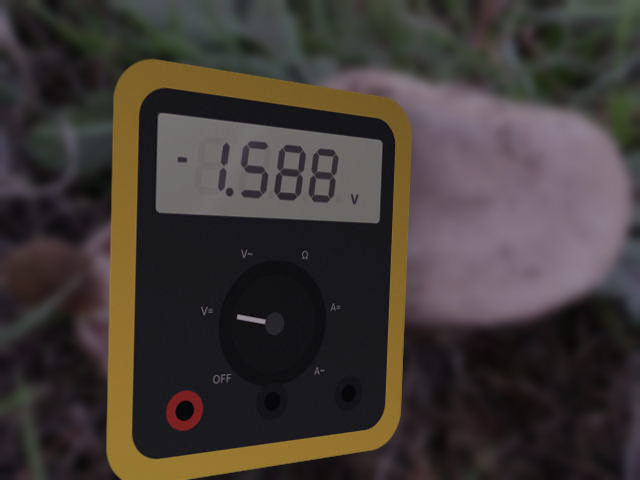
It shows -1.588,V
